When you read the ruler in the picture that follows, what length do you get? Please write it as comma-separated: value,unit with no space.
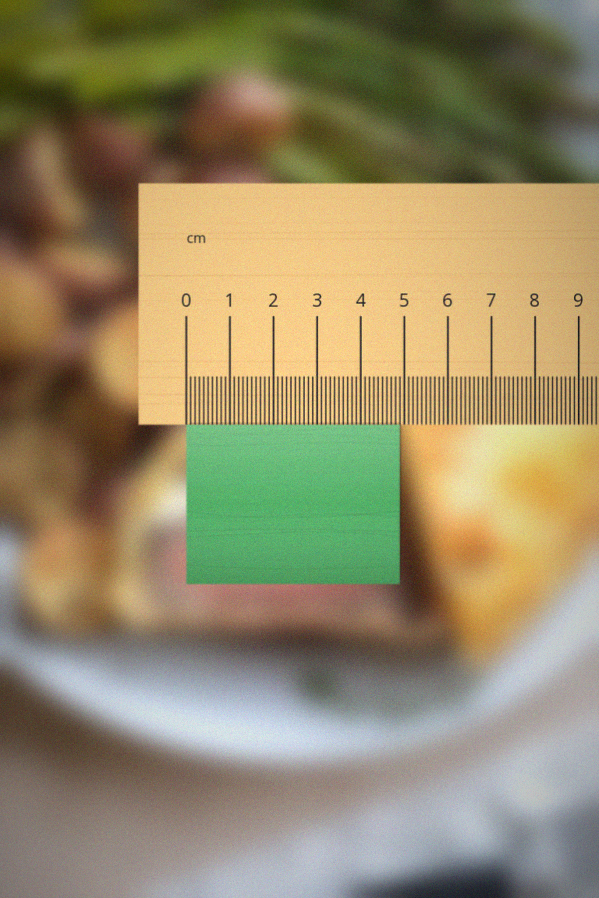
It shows 4.9,cm
